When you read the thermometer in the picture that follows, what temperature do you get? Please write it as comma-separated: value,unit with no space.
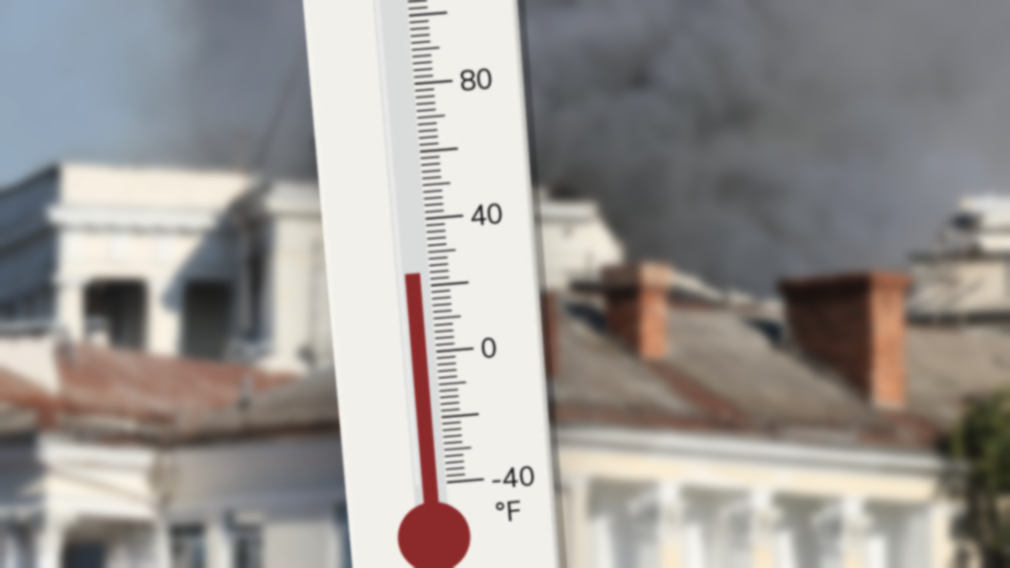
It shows 24,°F
